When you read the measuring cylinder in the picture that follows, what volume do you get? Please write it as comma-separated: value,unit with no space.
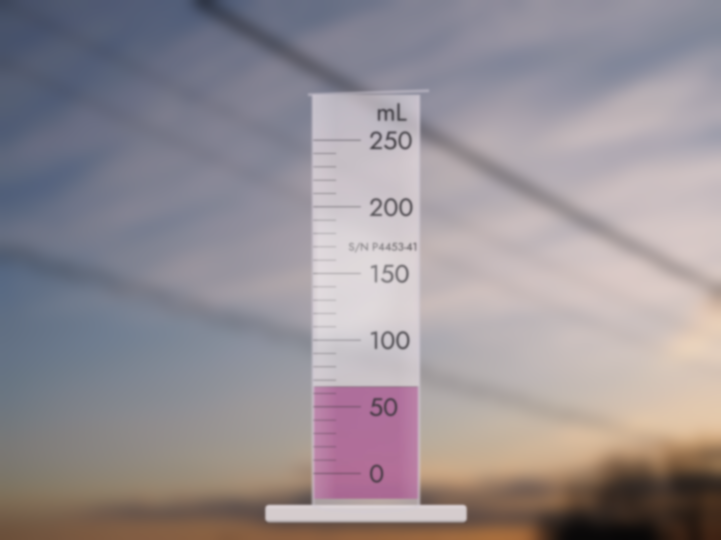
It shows 65,mL
